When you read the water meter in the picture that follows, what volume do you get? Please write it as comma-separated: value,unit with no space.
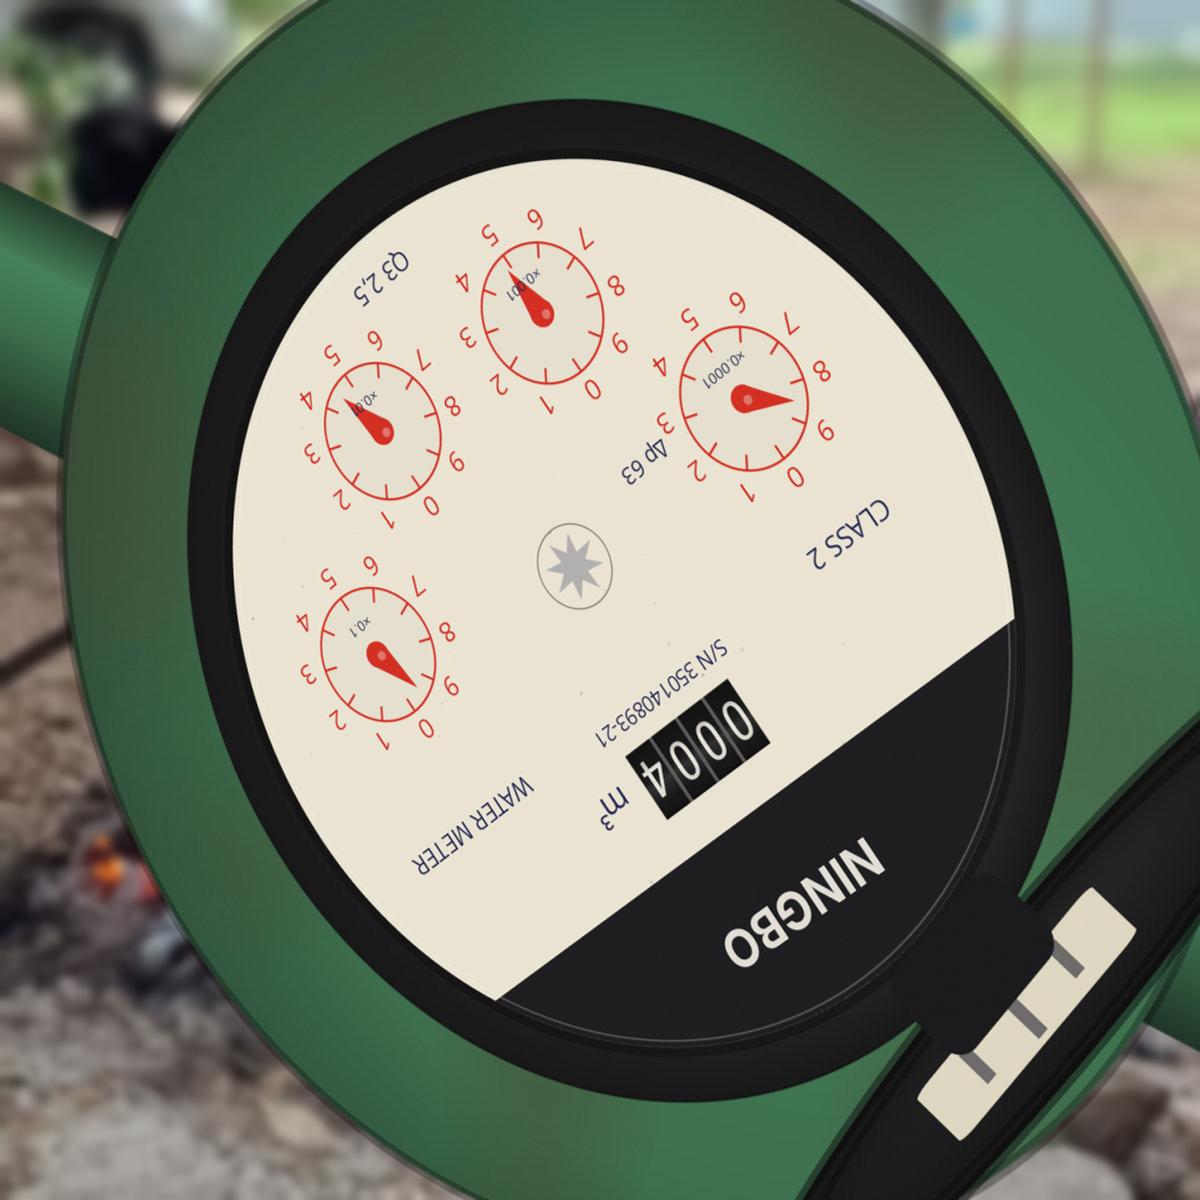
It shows 3.9448,m³
